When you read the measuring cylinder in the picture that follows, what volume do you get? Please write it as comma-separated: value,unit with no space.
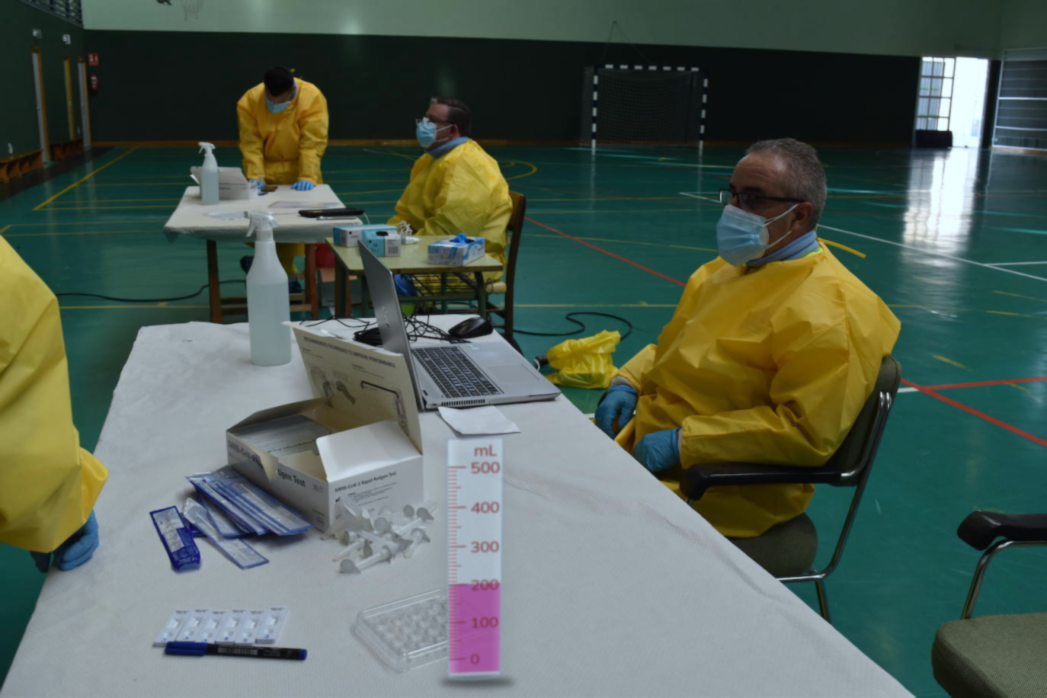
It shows 200,mL
